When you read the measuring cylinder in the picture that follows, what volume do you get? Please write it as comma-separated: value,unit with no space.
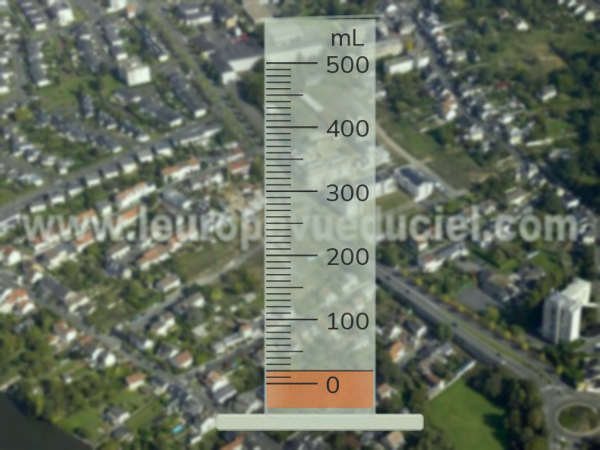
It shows 20,mL
